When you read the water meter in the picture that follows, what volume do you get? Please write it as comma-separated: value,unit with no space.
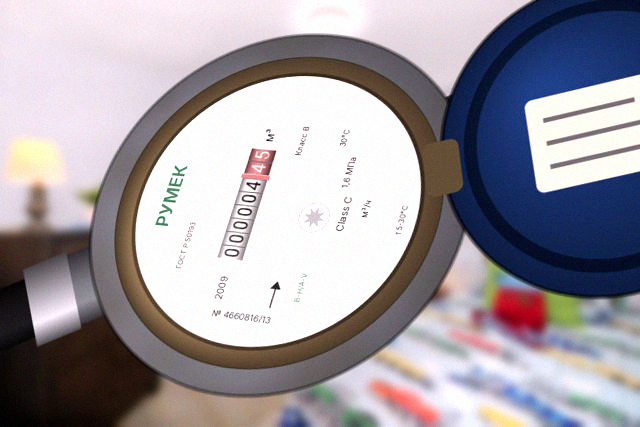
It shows 4.45,m³
